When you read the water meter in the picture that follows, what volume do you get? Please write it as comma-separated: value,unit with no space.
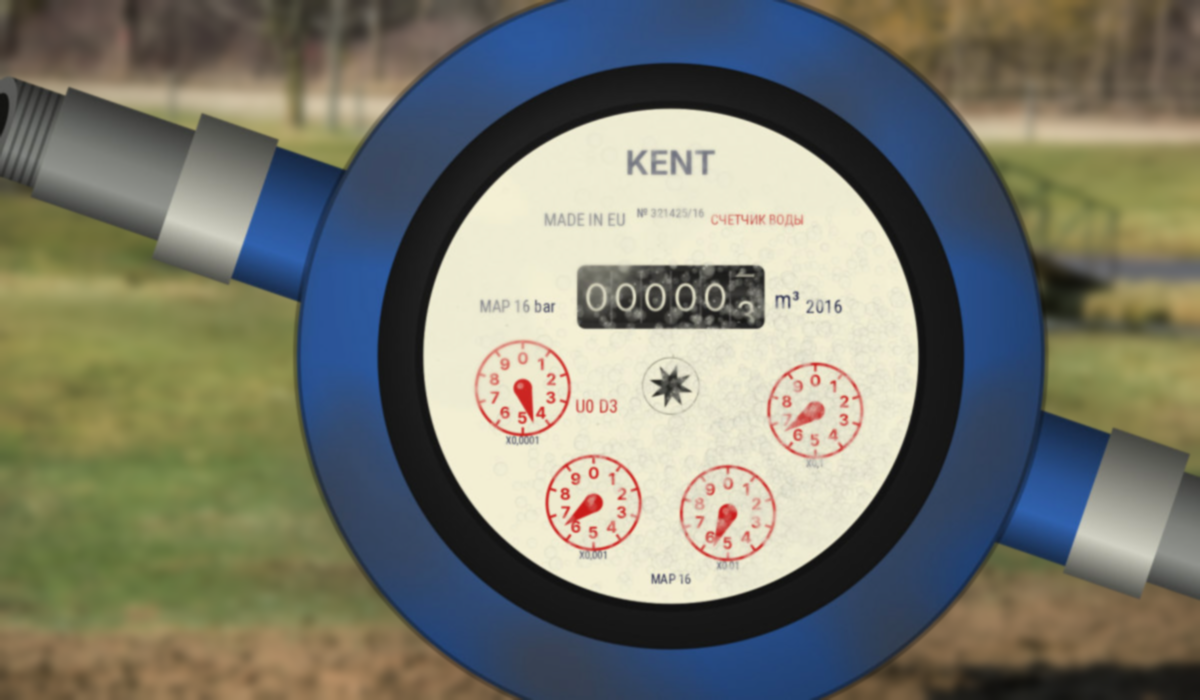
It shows 2.6564,m³
